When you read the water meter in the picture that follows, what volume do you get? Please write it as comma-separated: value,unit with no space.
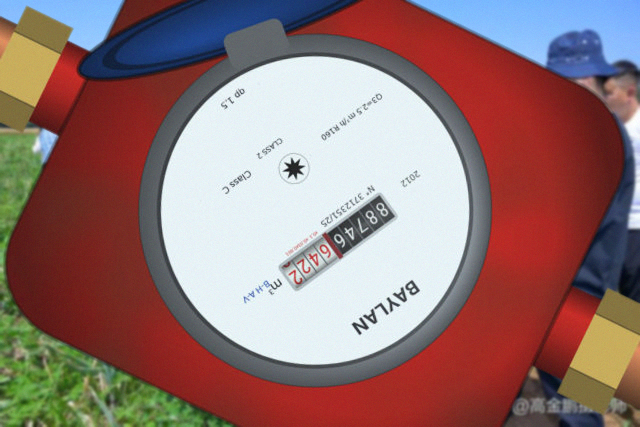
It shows 88746.6422,m³
